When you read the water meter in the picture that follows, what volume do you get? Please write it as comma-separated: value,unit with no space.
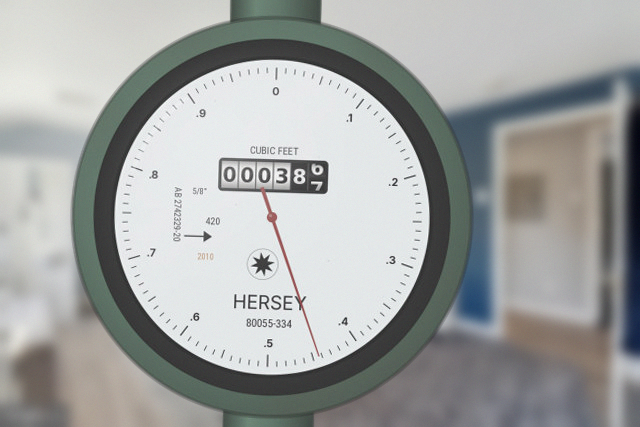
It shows 386.44,ft³
